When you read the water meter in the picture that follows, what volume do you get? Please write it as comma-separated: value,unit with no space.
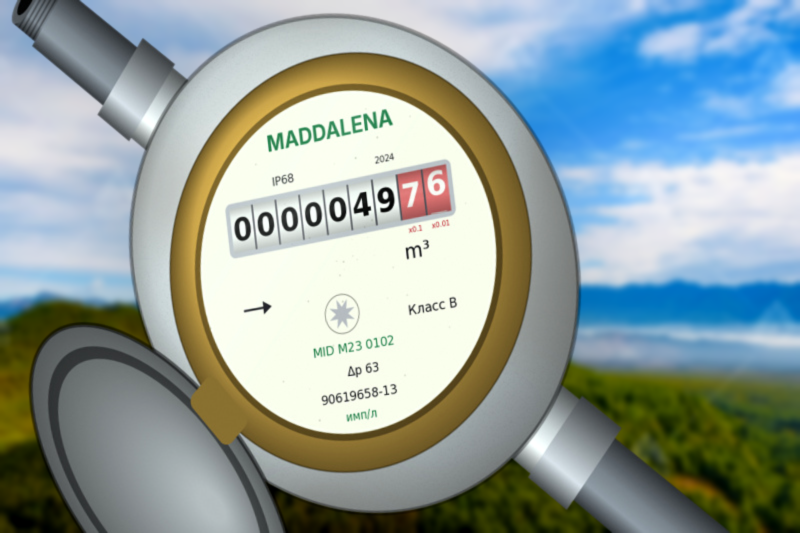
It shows 49.76,m³
